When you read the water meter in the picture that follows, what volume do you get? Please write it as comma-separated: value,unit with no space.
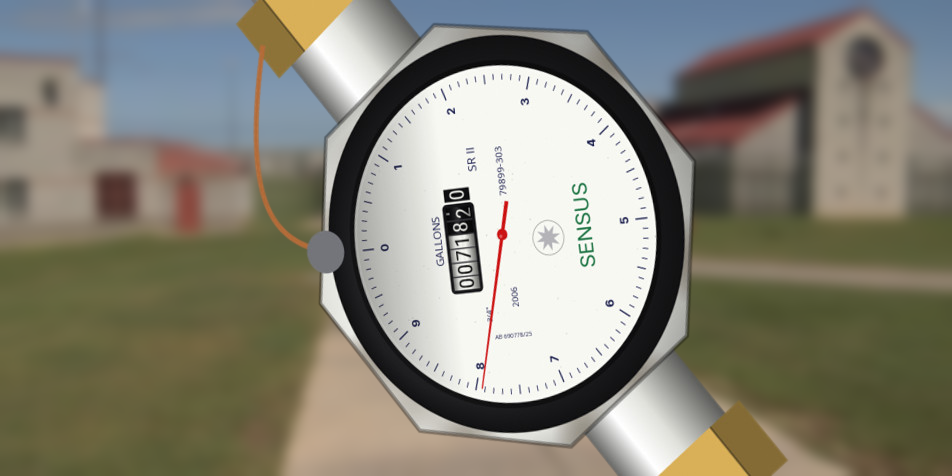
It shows 71817.9,gal
